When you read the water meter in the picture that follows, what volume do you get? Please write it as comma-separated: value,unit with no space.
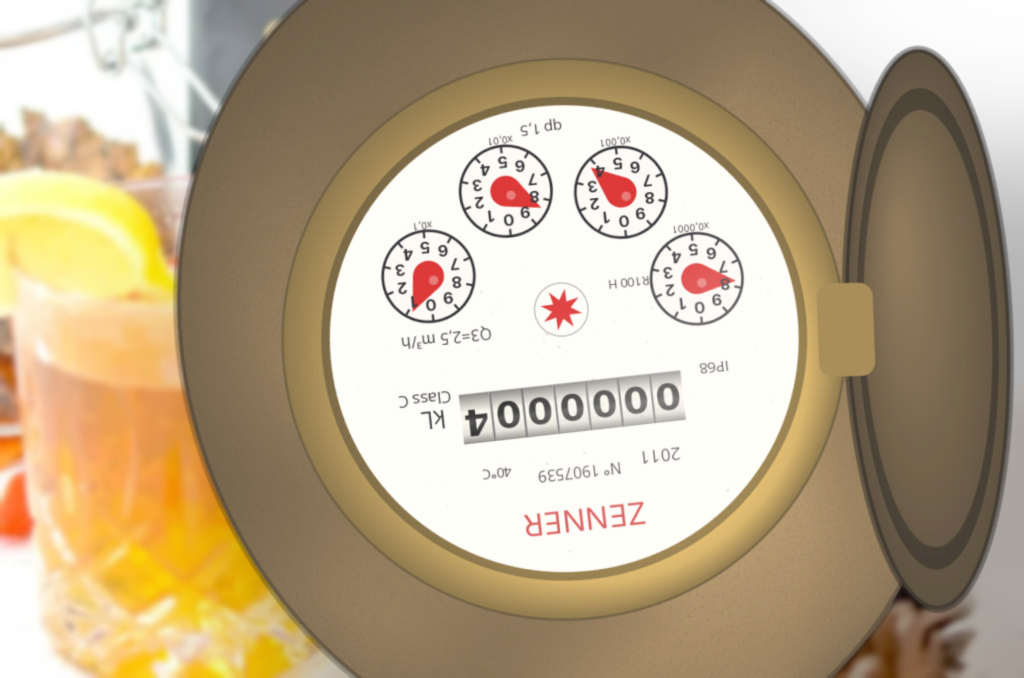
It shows 4.0837,kL
